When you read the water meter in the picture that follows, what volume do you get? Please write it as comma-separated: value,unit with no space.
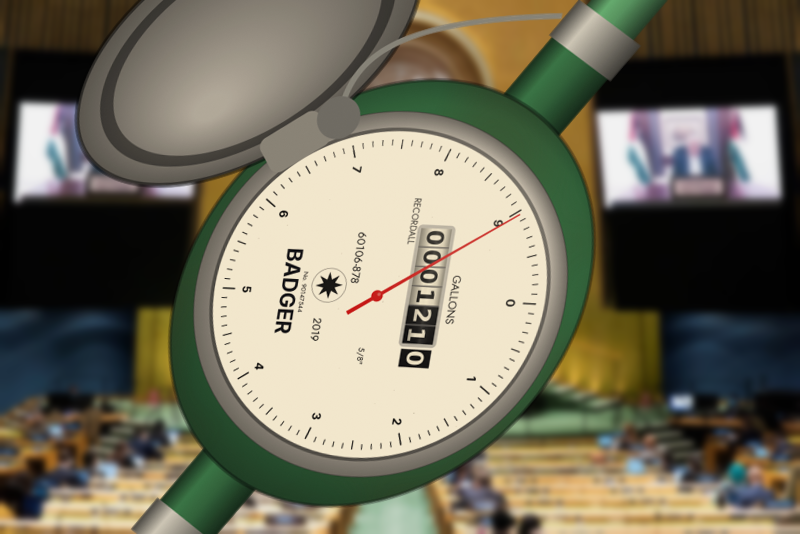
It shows 1209.0,gal
